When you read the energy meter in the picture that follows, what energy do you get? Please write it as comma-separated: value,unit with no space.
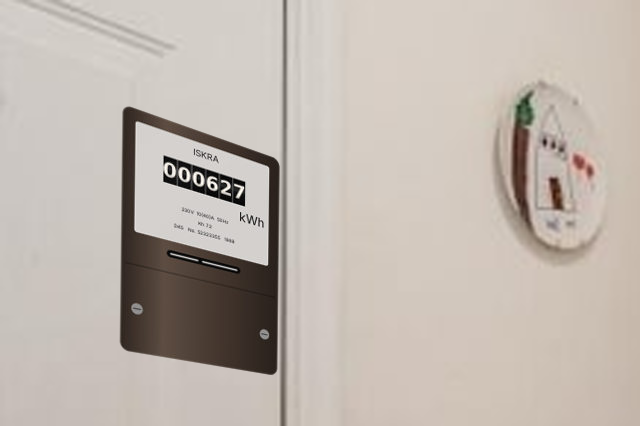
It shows 627,kWh
